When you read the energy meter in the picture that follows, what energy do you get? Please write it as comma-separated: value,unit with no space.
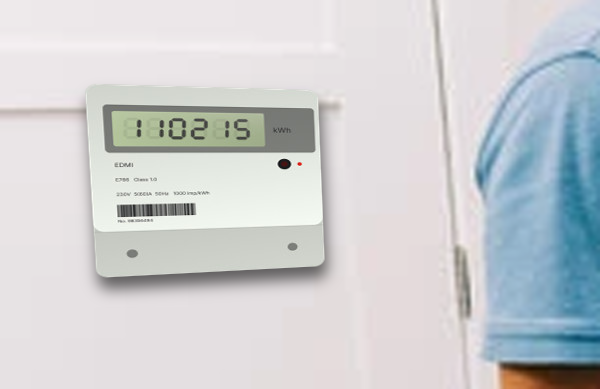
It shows 110215,kWh
